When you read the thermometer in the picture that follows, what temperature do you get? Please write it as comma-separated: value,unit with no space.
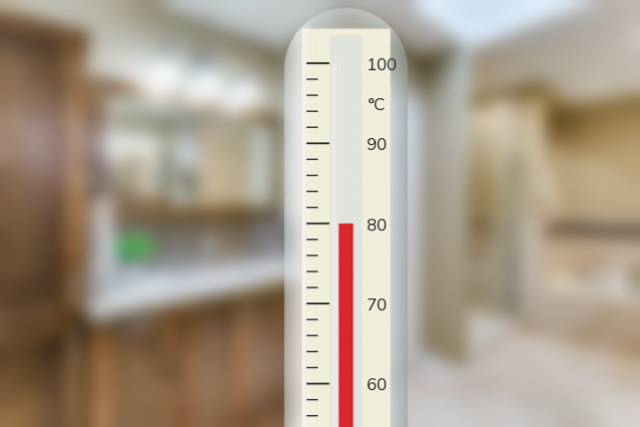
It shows 80,°C
